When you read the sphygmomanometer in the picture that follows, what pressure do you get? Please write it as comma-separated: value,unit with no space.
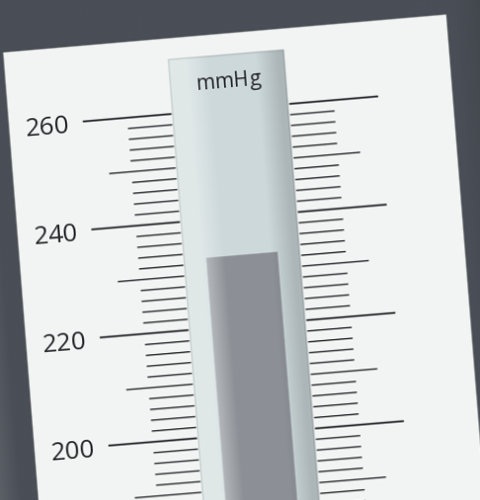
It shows 233,mmHg
